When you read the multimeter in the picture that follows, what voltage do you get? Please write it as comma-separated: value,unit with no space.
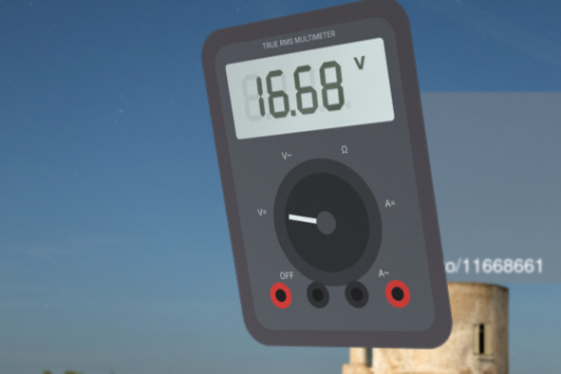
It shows 16.68,V
